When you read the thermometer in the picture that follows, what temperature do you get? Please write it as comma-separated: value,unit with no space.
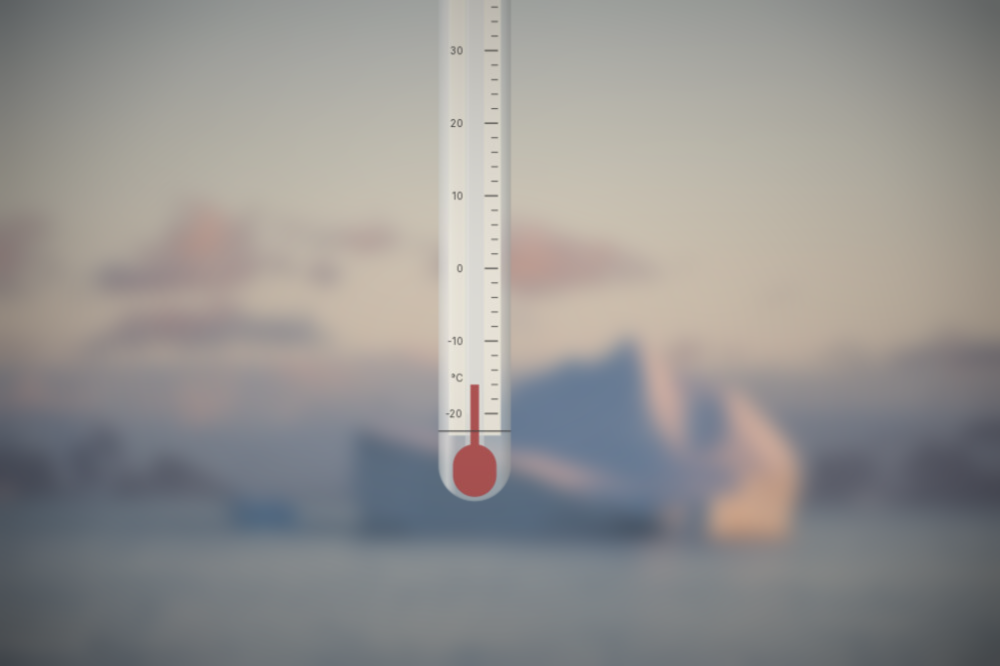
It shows -16,°C
